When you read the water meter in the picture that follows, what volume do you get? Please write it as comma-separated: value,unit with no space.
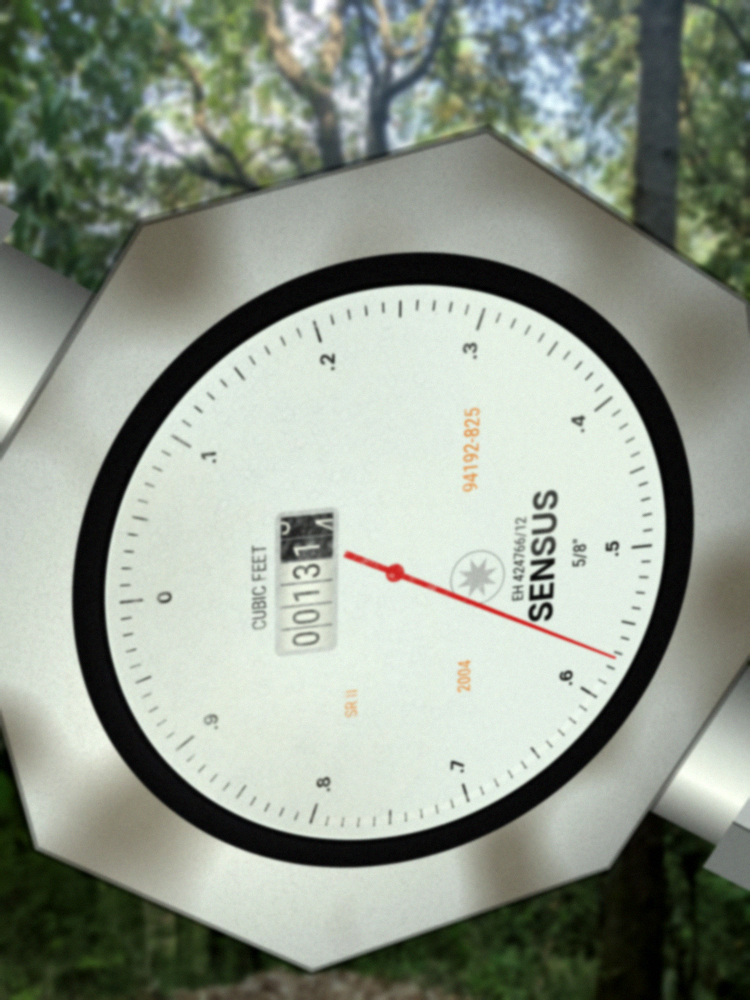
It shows 1313.57,ft³
